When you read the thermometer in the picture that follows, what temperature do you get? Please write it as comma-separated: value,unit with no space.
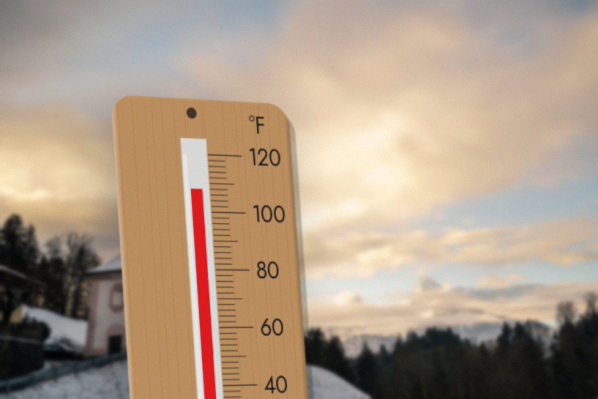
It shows 108,°F
